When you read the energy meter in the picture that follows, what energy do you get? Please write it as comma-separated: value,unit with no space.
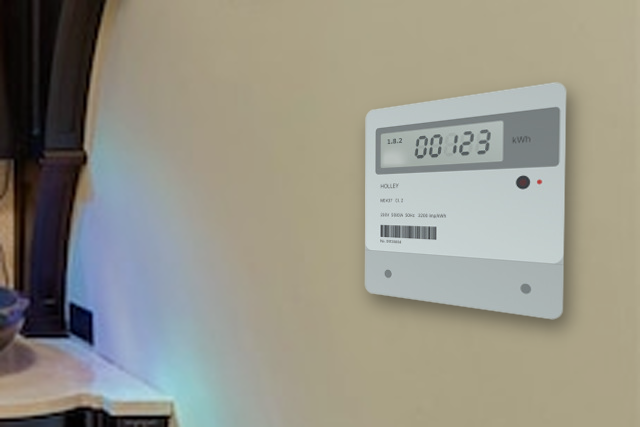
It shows 123,kWh
